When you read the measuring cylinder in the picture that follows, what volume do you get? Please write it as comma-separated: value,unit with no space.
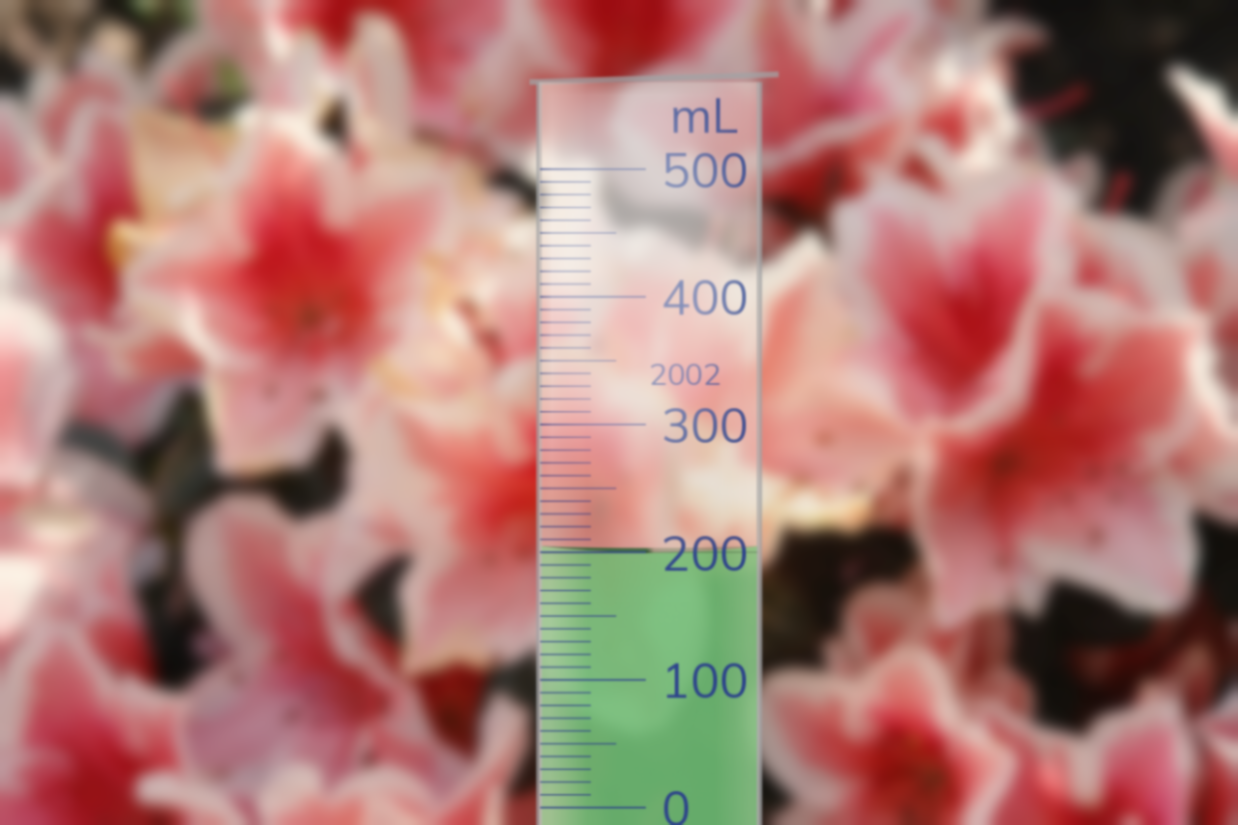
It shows 200,mL
